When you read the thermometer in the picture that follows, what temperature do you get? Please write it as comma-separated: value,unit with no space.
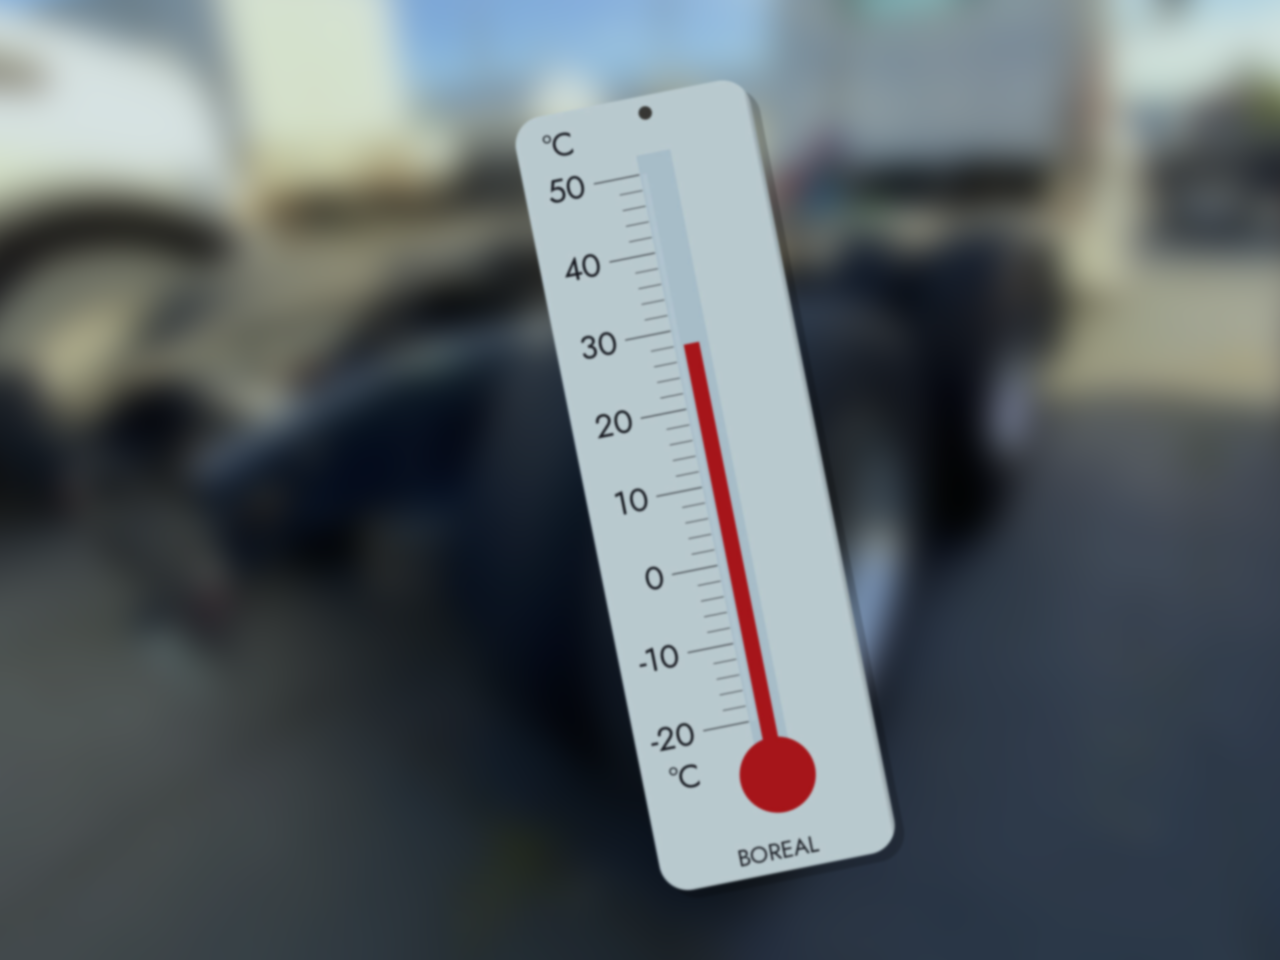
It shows 28,°C
